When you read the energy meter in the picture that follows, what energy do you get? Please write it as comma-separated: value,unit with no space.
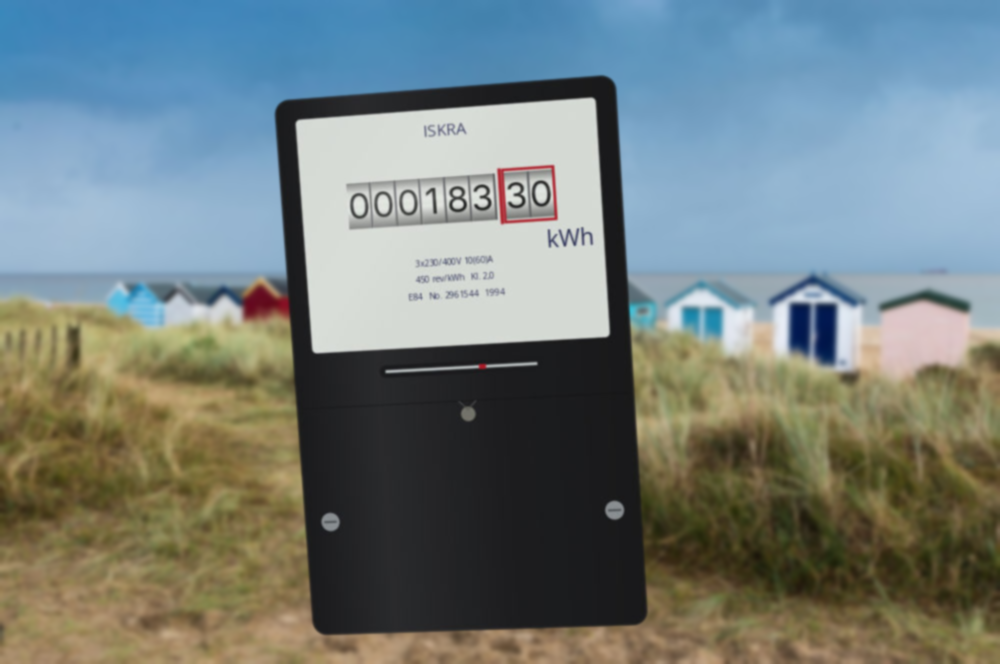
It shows 183.30,kWh
